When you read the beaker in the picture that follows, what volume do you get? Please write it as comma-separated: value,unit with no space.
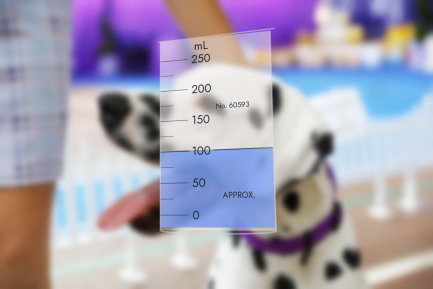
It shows 100,mL
